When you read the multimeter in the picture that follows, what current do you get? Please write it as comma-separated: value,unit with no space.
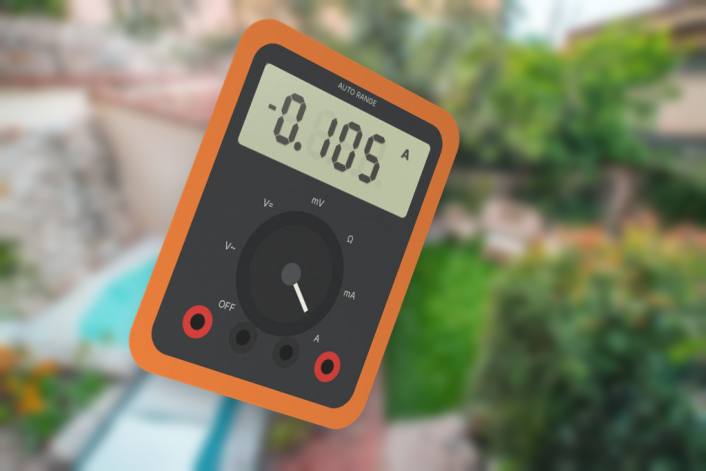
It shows -0.105,A
